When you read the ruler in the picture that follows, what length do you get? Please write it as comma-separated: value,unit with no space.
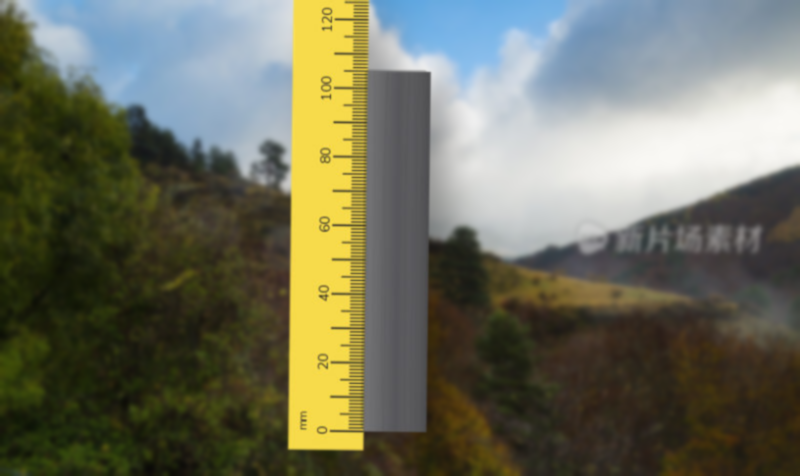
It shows 105,mm
